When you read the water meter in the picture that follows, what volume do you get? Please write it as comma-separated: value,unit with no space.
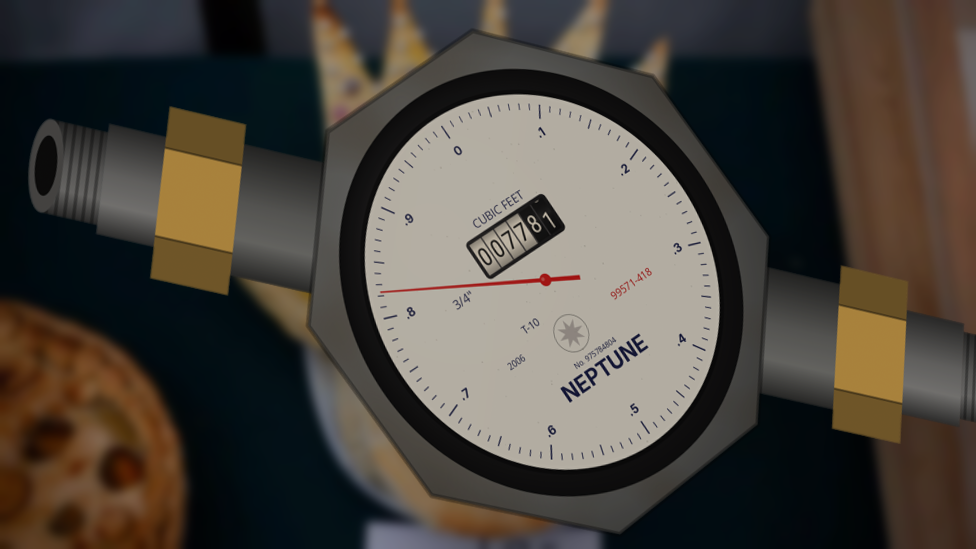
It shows 7780.82,ft³
